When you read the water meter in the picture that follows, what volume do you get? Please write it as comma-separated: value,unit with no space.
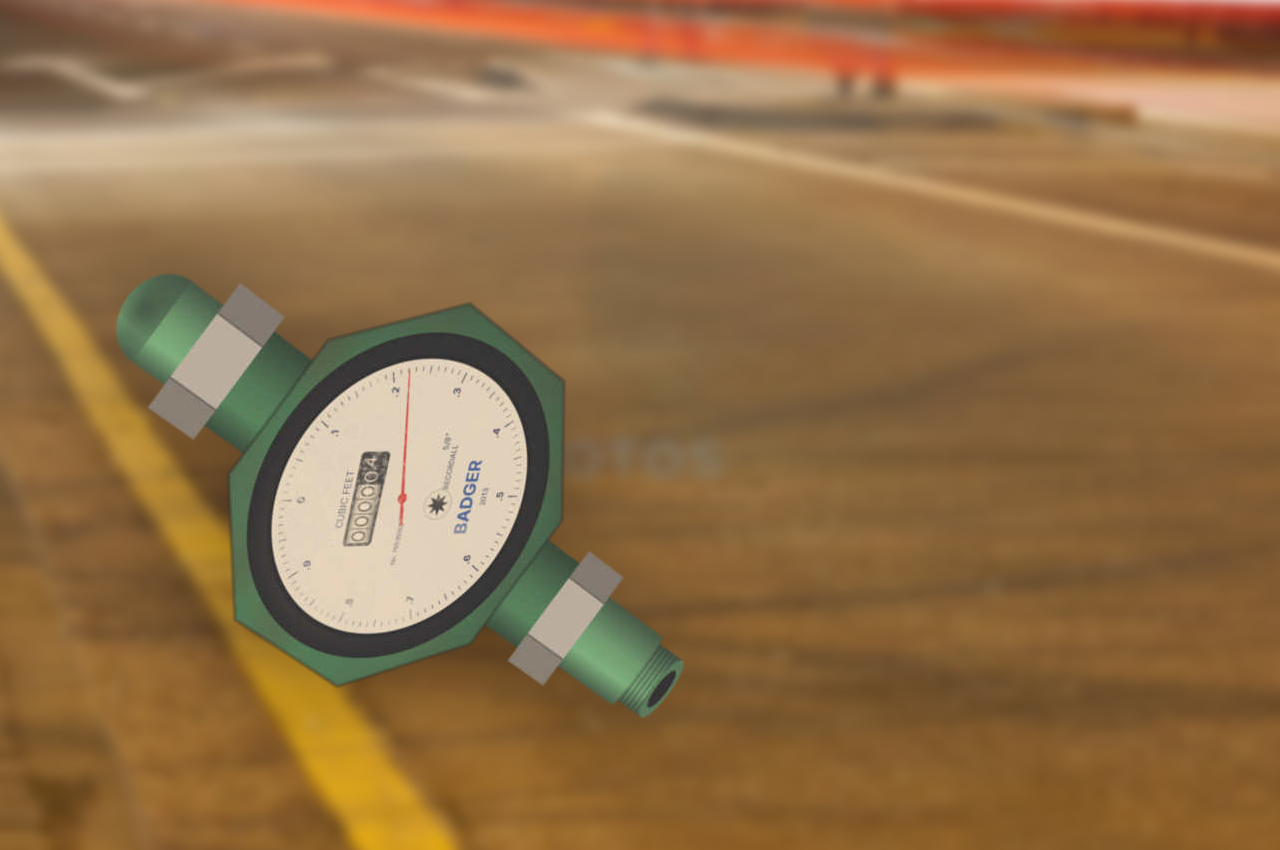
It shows 4.22,ft³
